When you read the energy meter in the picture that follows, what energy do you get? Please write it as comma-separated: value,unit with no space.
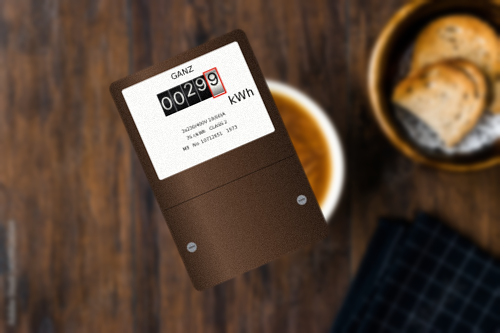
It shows 29.9,kWh
